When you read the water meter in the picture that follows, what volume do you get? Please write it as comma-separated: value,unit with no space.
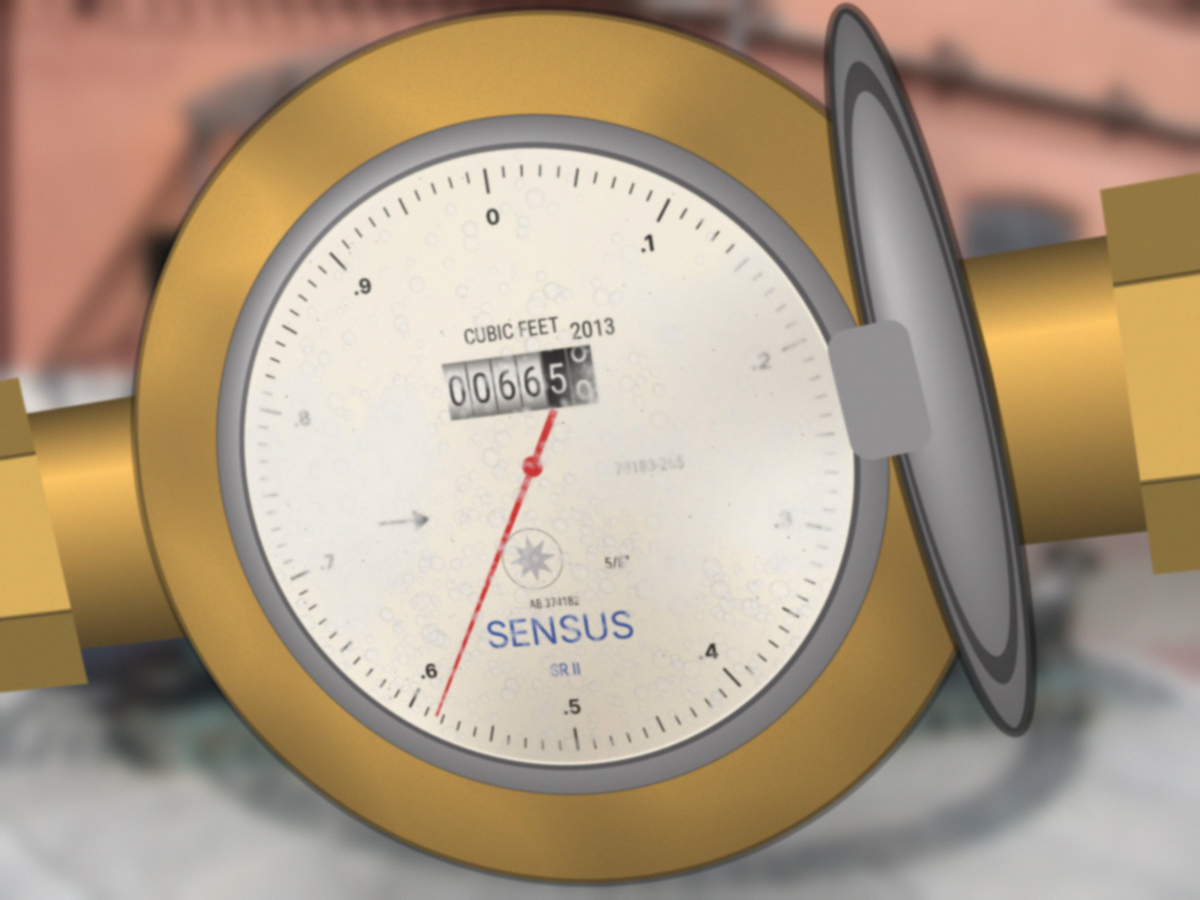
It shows 6658.58,ft³
